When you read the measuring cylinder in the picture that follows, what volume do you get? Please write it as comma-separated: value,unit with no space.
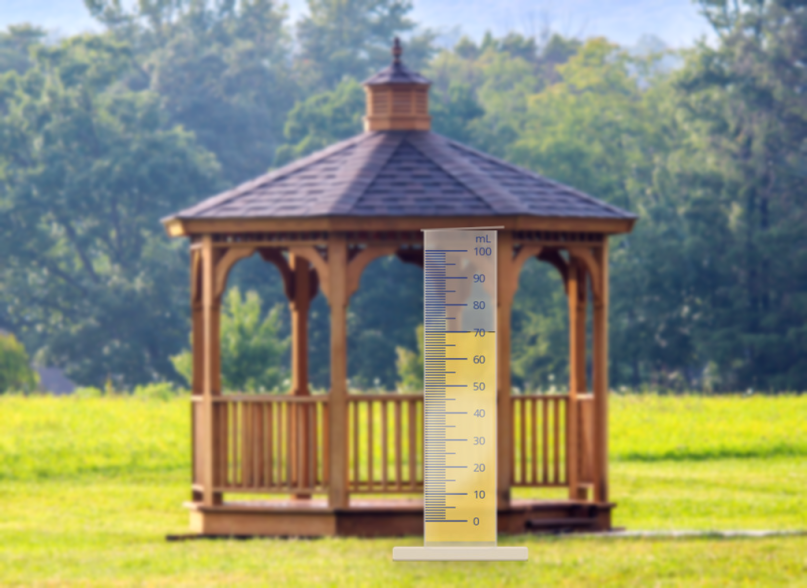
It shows 70,mL
